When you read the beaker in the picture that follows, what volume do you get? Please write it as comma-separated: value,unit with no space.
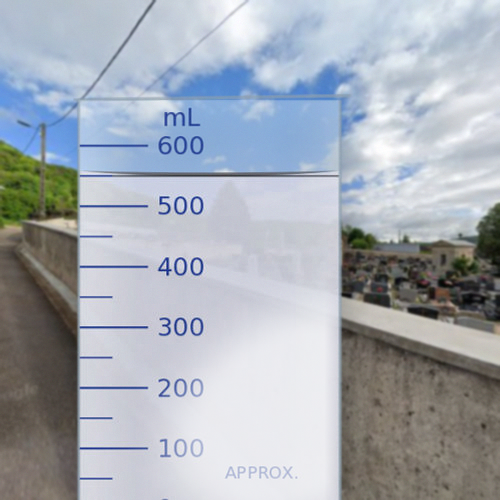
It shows 550,mL
